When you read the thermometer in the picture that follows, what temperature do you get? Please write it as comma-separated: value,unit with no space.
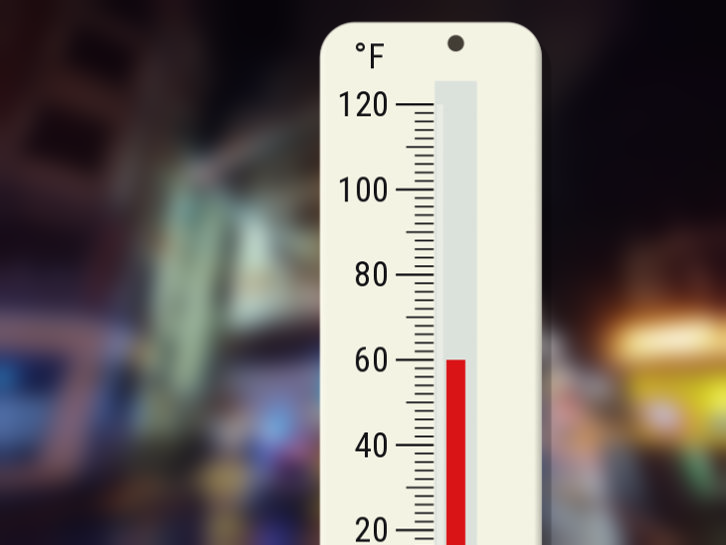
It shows 60,°F
